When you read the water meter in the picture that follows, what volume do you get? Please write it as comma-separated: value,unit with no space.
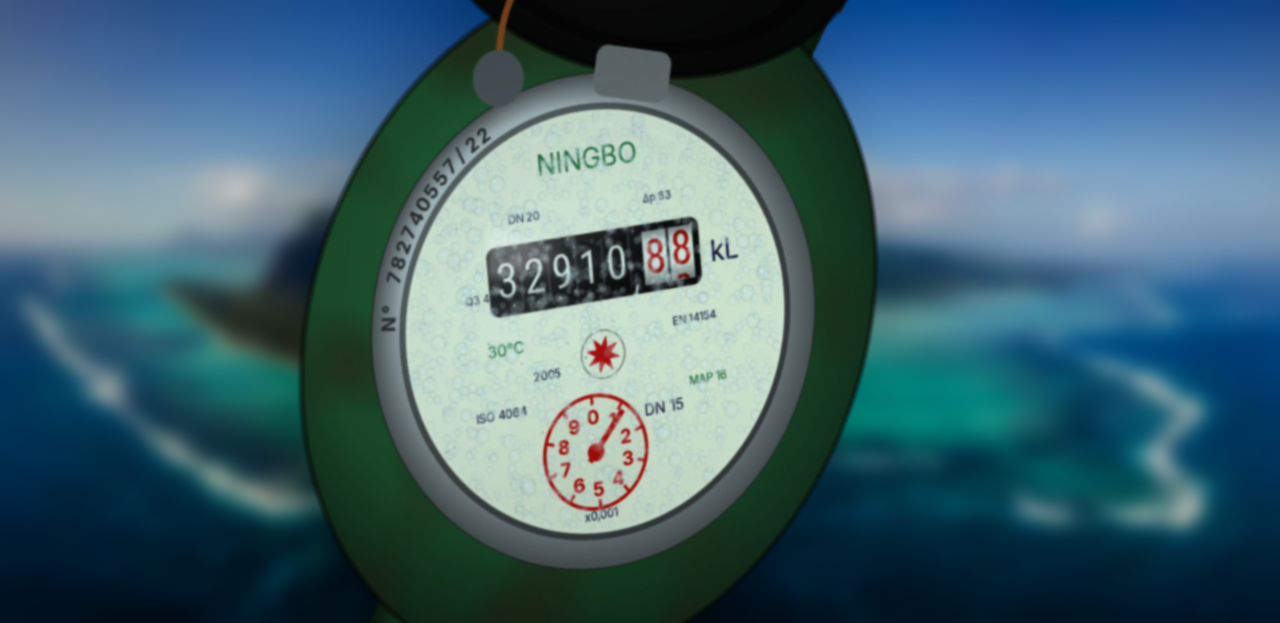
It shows 32910.881,kL
